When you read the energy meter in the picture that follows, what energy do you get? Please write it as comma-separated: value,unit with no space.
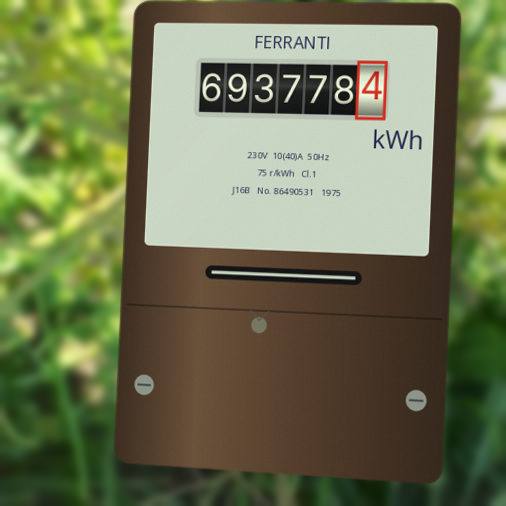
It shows 693778.4,kWh
